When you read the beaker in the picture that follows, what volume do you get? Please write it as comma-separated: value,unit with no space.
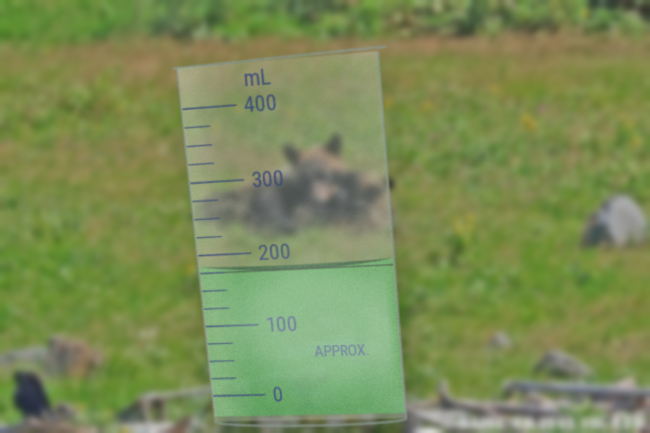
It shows 175,mL
